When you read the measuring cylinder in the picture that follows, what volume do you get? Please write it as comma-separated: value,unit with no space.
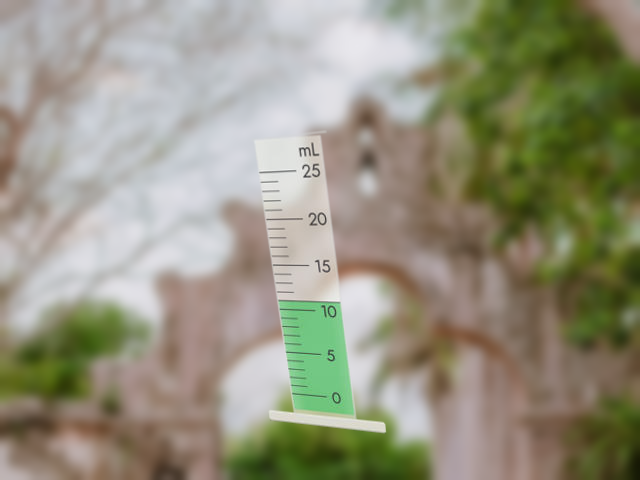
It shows 11,mL
